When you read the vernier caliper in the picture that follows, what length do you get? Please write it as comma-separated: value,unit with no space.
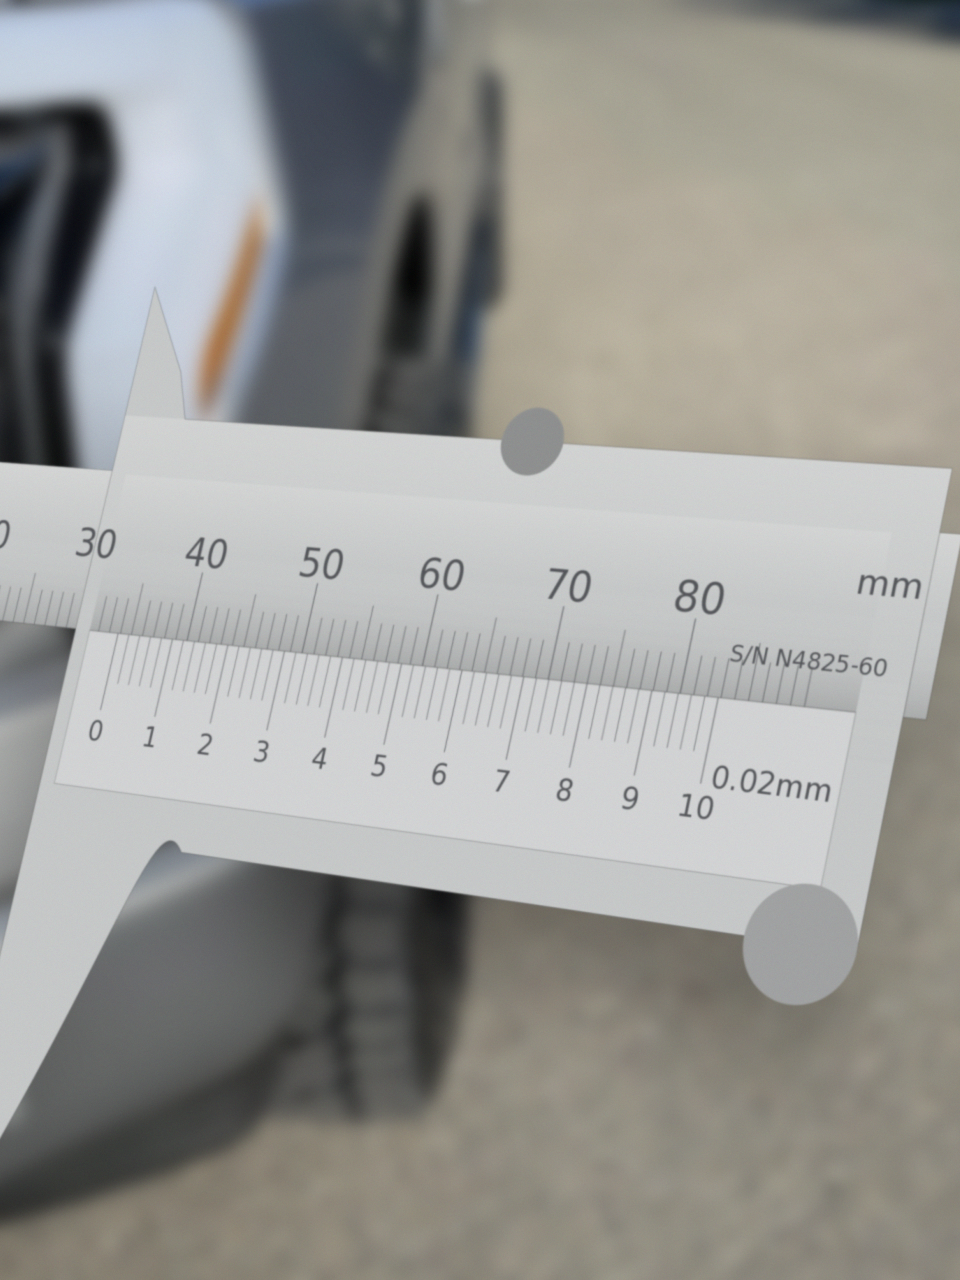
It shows 33.8,mm
